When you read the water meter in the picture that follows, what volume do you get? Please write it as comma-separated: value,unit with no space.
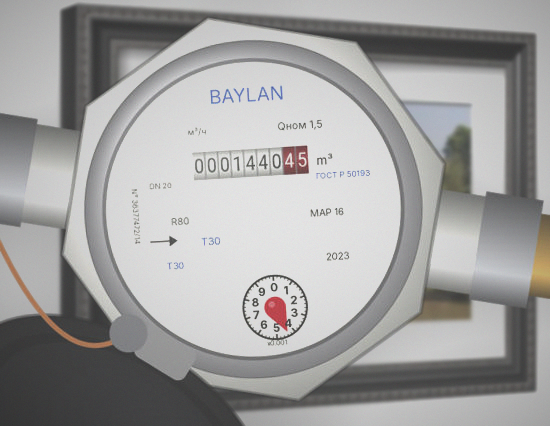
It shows 1440.454,m³
